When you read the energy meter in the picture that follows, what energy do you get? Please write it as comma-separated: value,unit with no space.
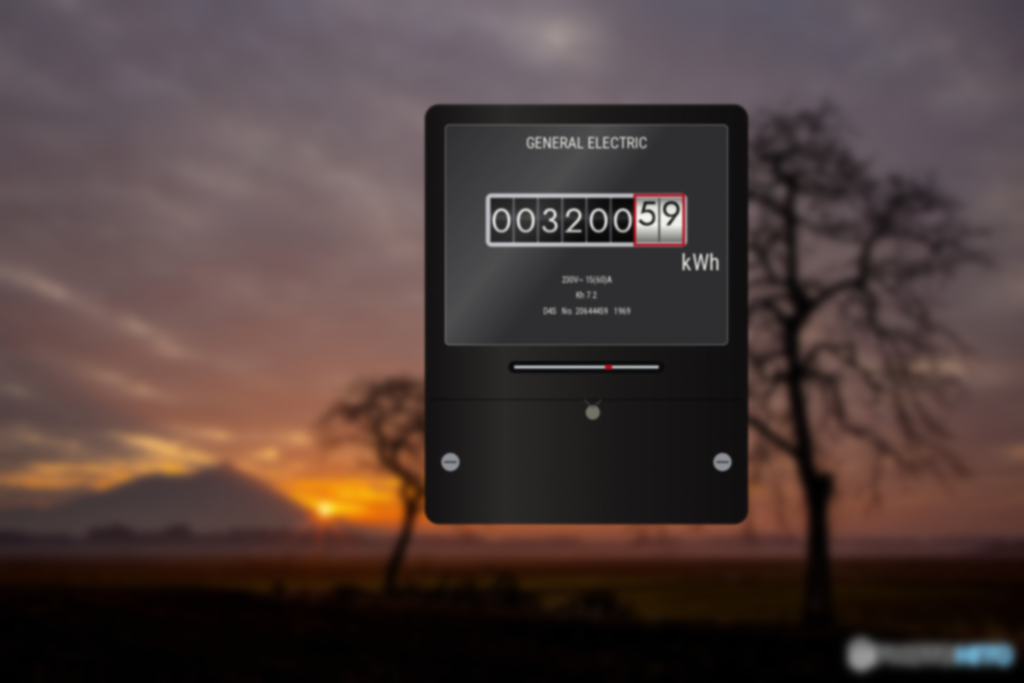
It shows 3200.59,kWh
